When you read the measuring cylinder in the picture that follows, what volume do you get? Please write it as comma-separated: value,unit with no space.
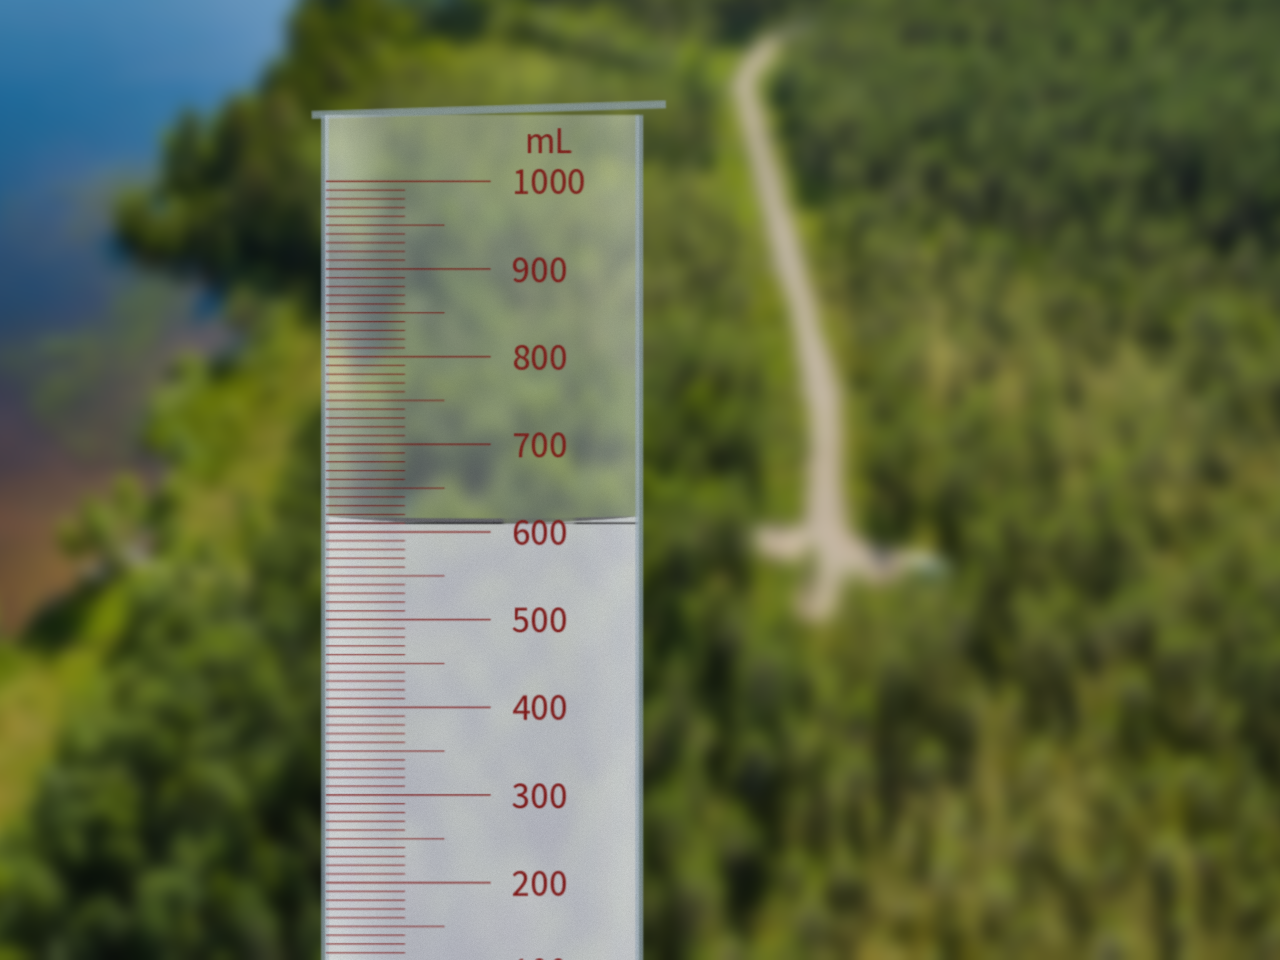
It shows 610,mL
